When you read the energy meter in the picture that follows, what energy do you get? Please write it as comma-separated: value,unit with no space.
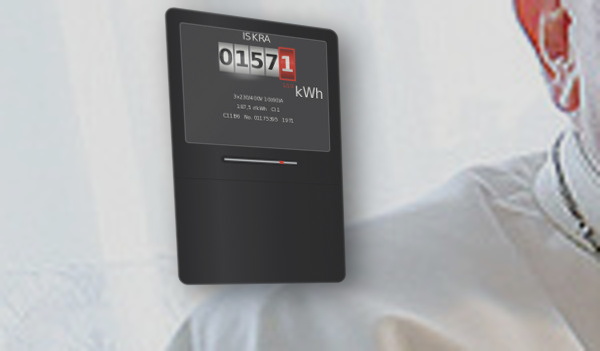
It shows 157.1,kWh
